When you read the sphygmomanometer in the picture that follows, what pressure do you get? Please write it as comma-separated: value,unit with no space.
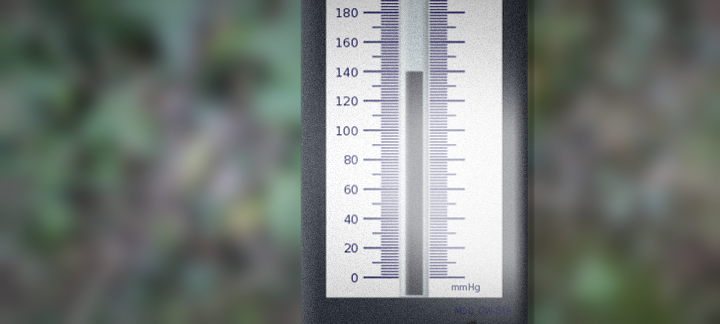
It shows 140,mmHg
